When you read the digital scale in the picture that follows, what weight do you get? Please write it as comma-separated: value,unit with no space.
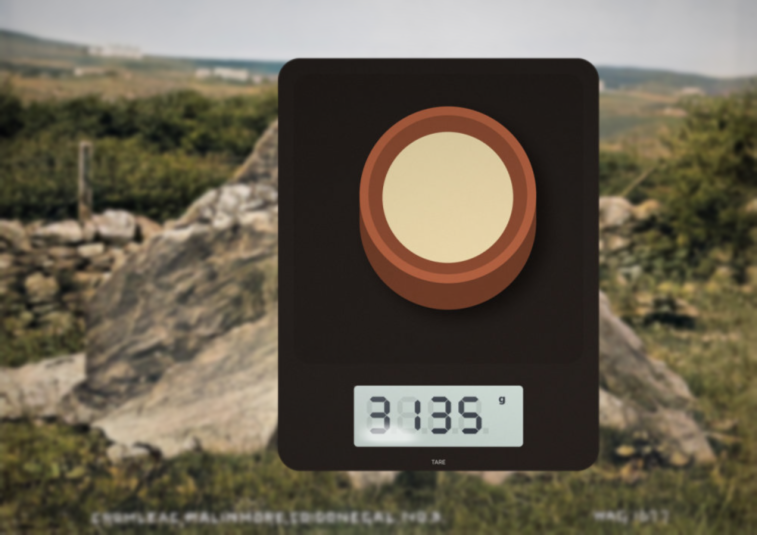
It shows 3135,g
